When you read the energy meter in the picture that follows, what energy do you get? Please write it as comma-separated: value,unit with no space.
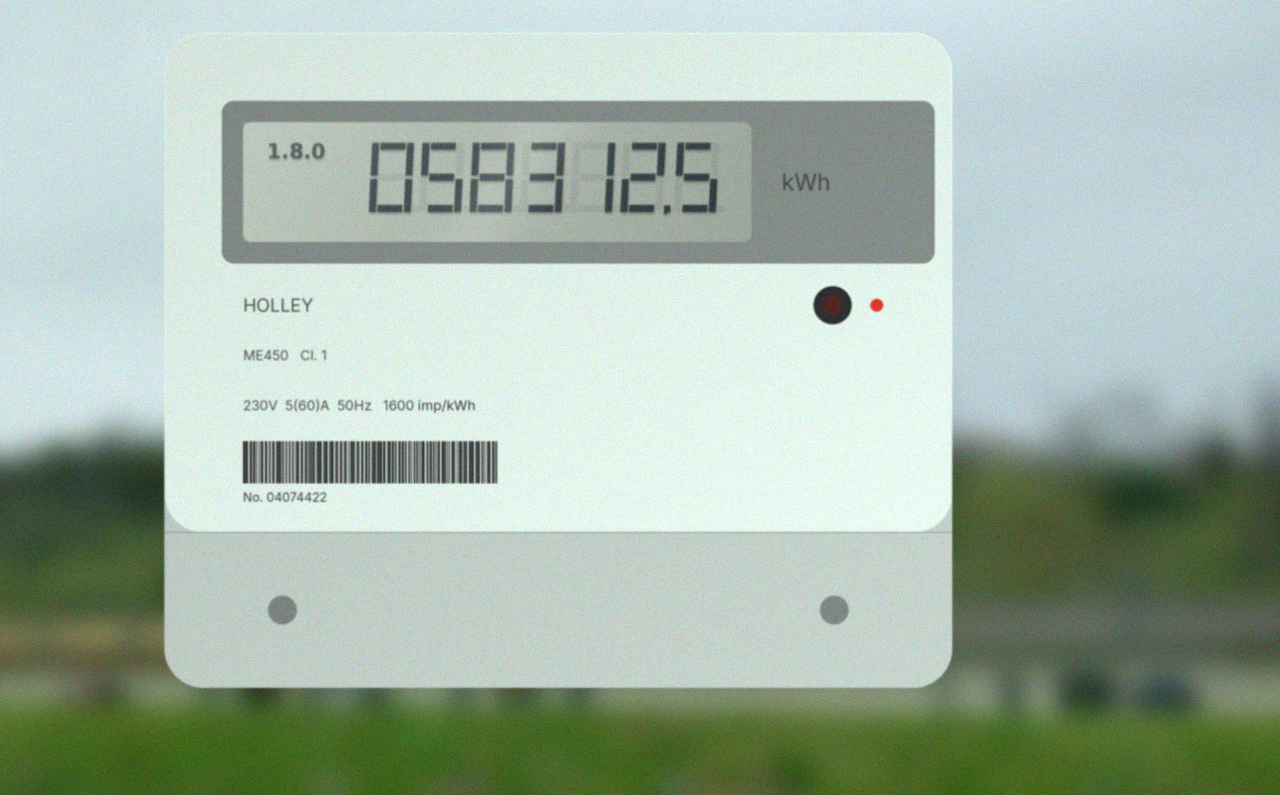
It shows 58312.5,kWh
